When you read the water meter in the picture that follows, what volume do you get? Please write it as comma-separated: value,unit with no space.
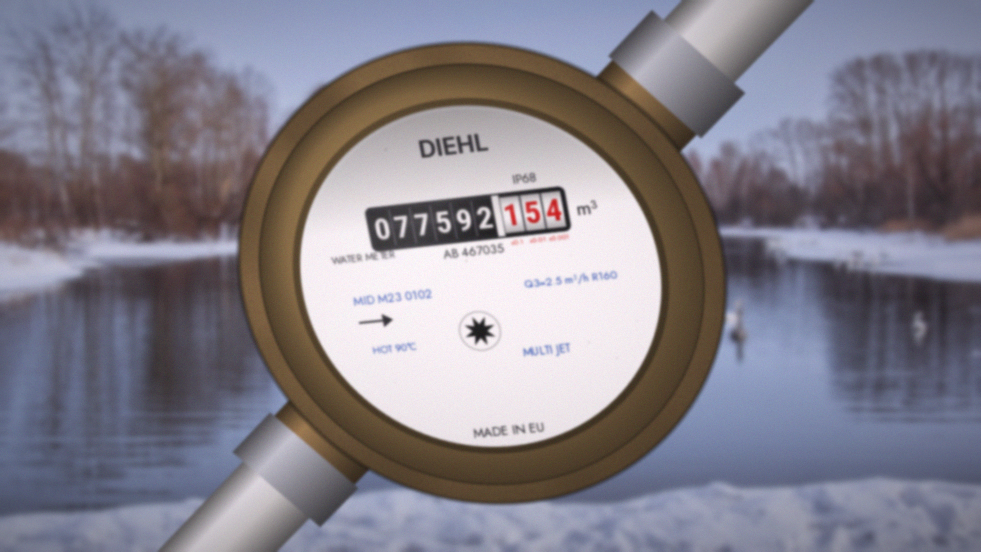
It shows 77592.154,m³
